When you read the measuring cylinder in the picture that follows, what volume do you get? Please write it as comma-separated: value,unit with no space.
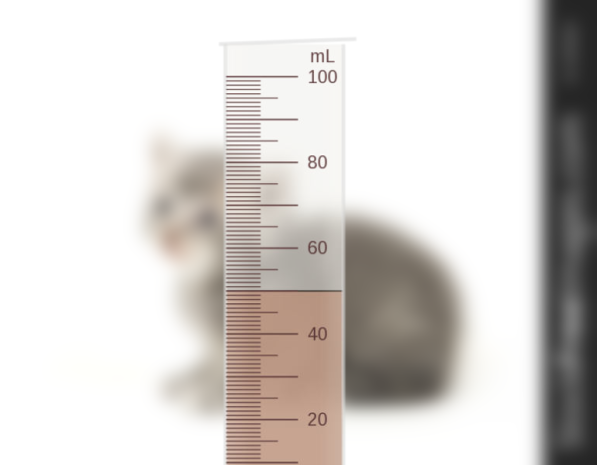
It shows 50,mL
